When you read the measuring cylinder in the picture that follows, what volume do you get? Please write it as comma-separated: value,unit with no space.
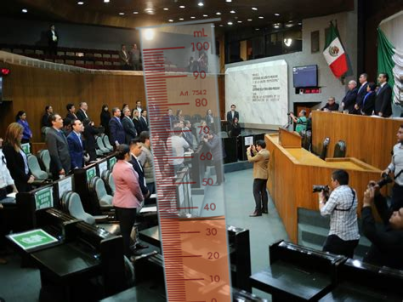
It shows 35,mL
